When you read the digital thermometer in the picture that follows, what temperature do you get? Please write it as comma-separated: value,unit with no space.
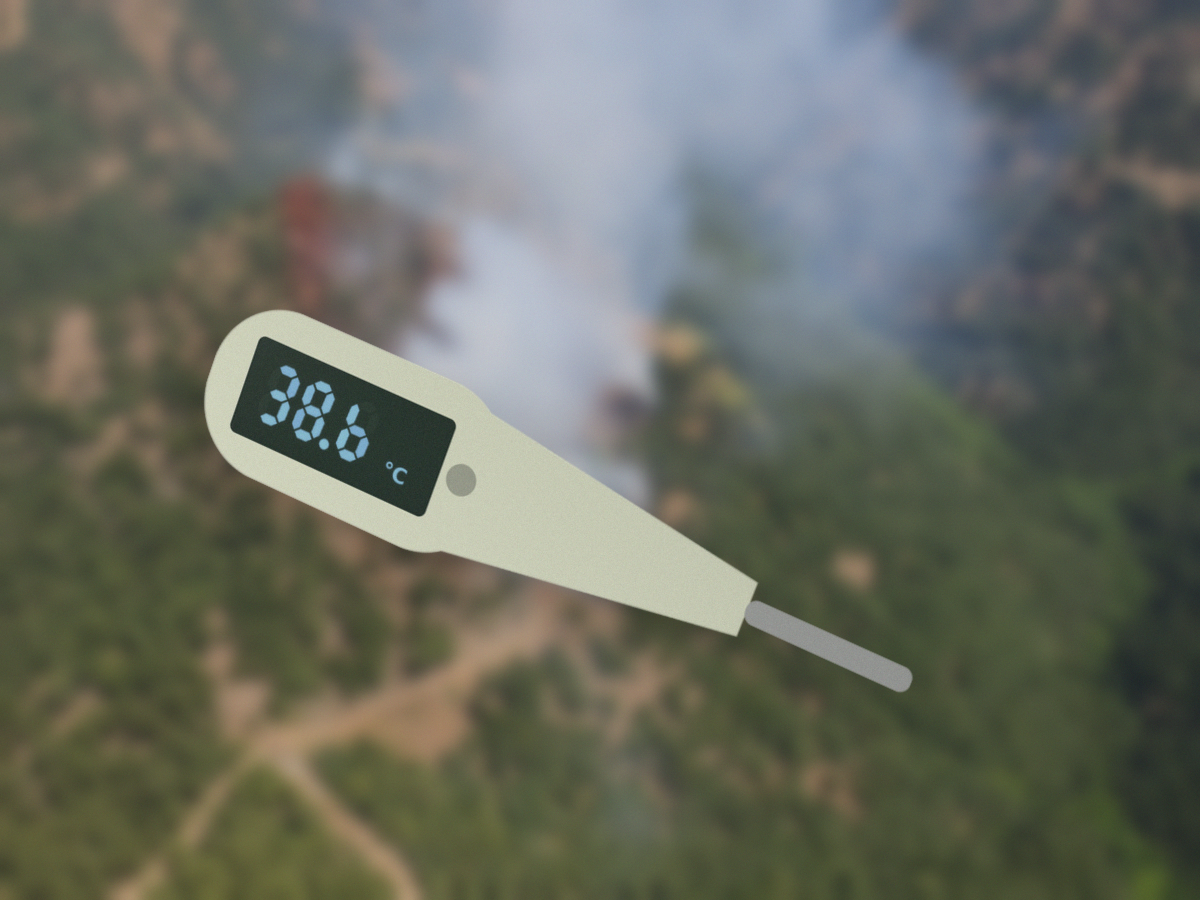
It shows 38.6,°C
